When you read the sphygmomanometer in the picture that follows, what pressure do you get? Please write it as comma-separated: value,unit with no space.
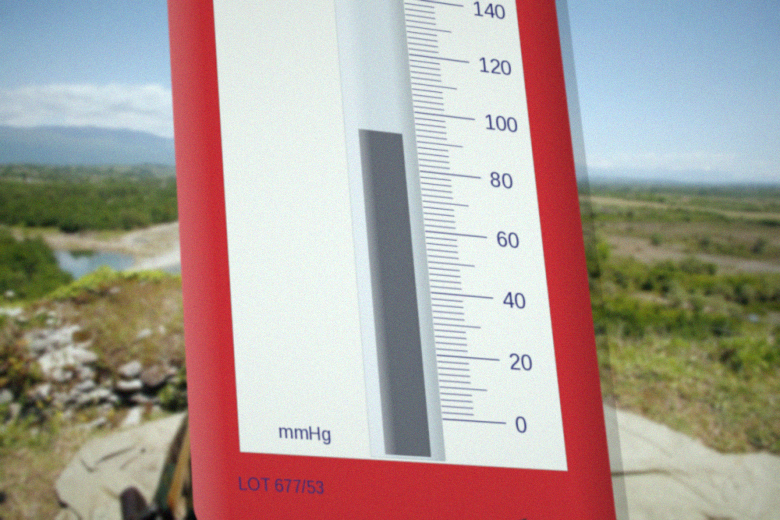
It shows 92,mmHg
